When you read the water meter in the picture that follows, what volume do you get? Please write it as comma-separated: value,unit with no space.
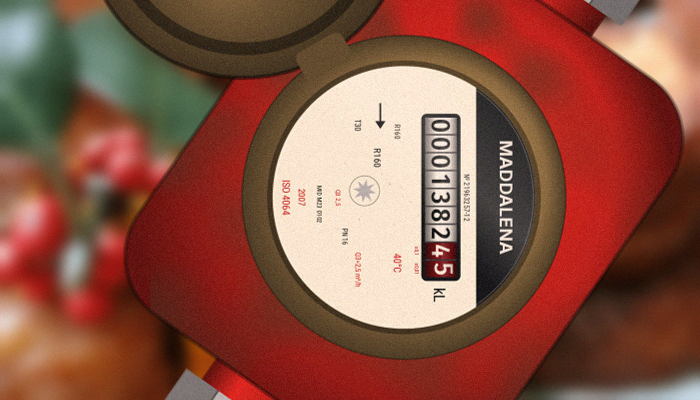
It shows 1382.45,kL
